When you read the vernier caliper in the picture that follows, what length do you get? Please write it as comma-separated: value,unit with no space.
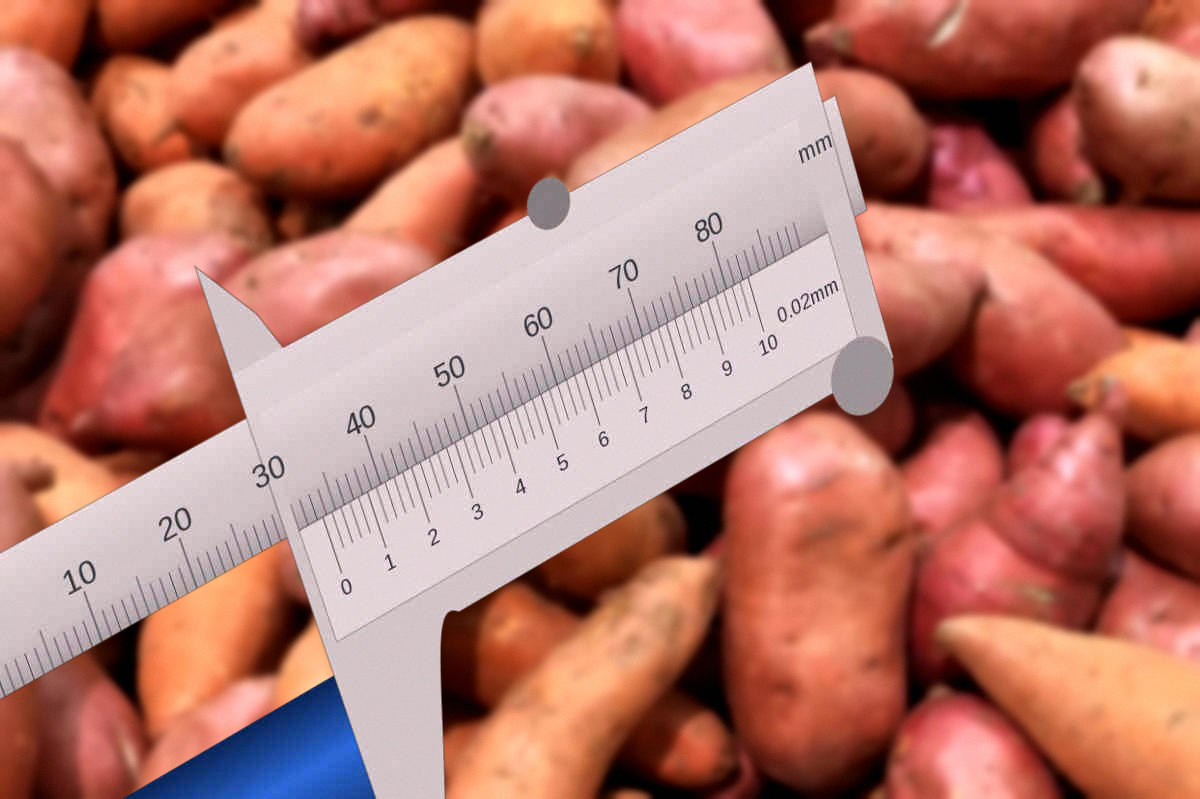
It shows 33.6,mm
